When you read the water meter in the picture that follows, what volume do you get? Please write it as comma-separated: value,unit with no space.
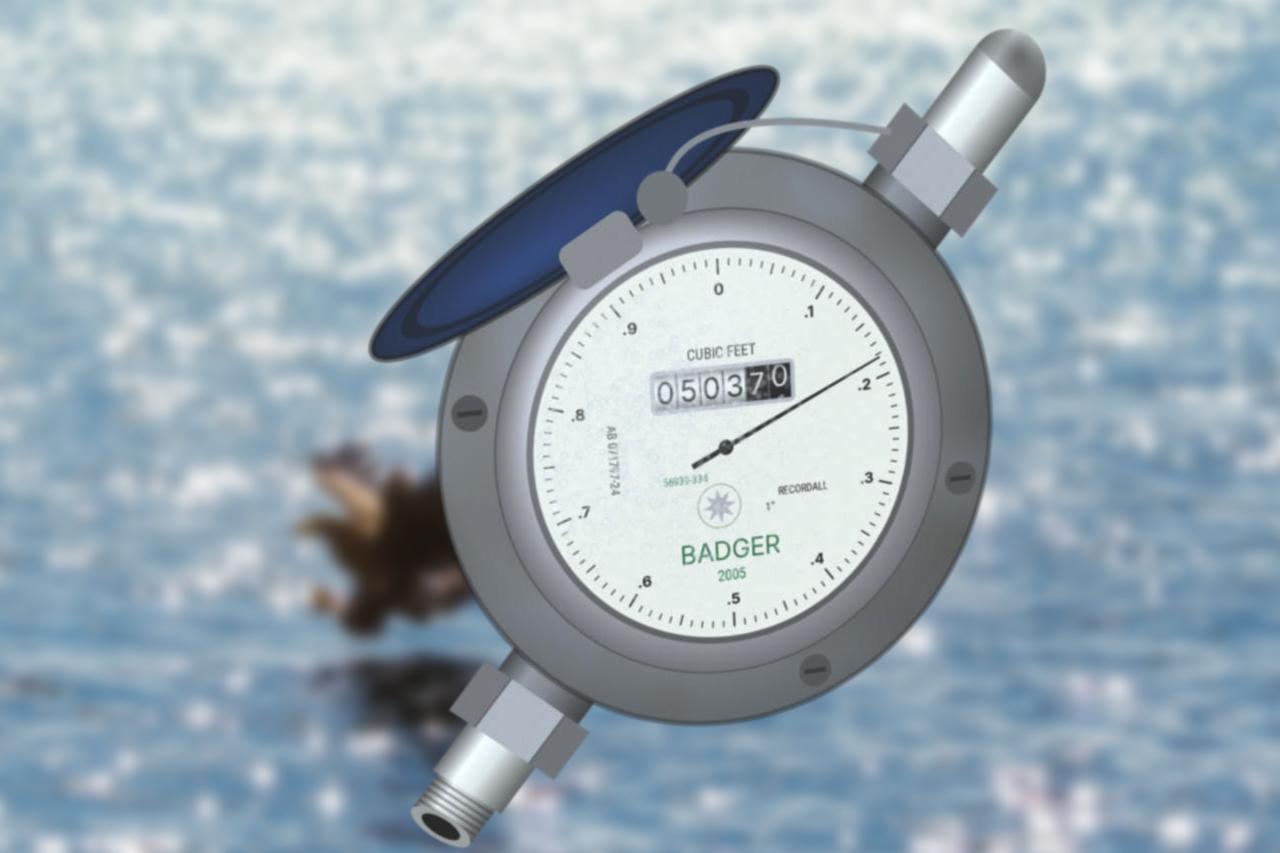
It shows 50370.18,ft³
